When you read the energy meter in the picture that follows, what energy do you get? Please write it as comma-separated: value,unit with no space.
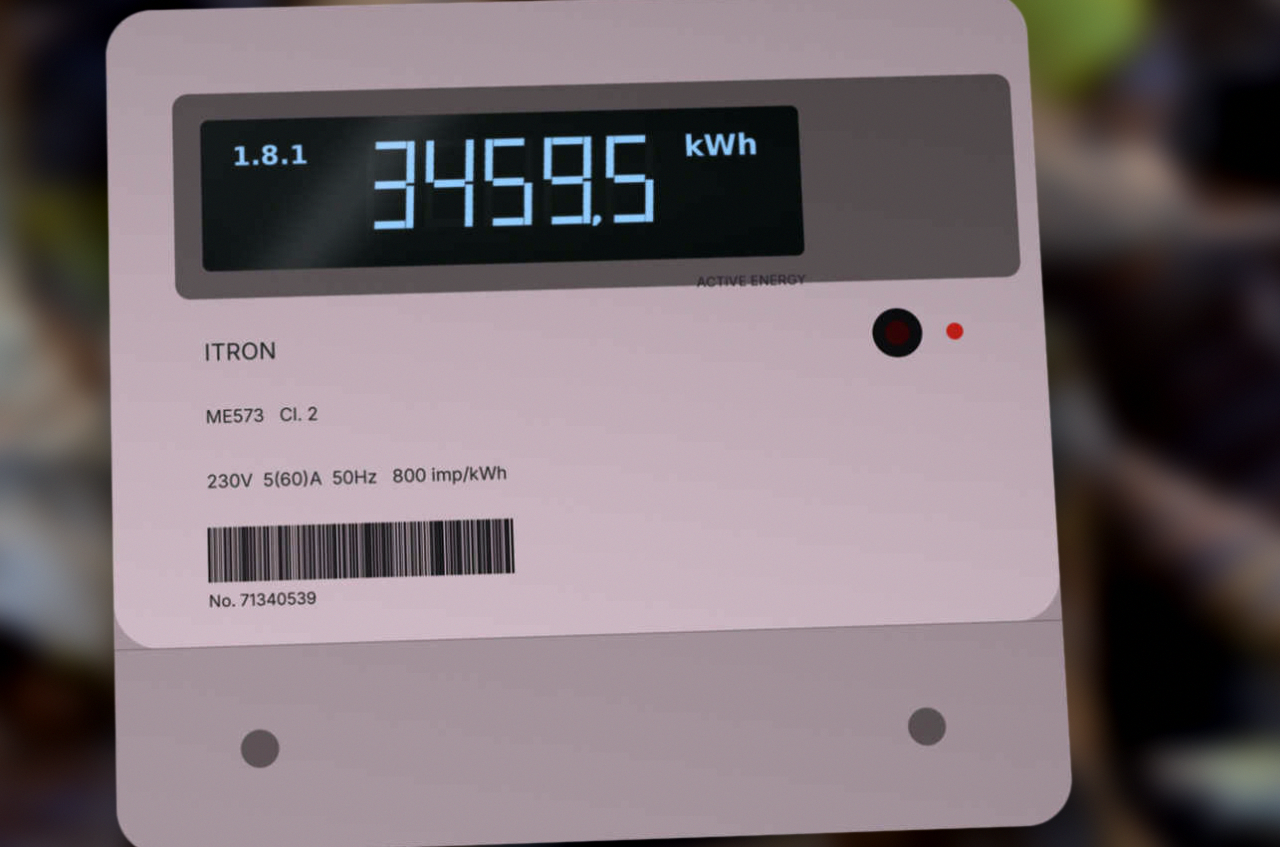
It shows 3459.5,kWh
